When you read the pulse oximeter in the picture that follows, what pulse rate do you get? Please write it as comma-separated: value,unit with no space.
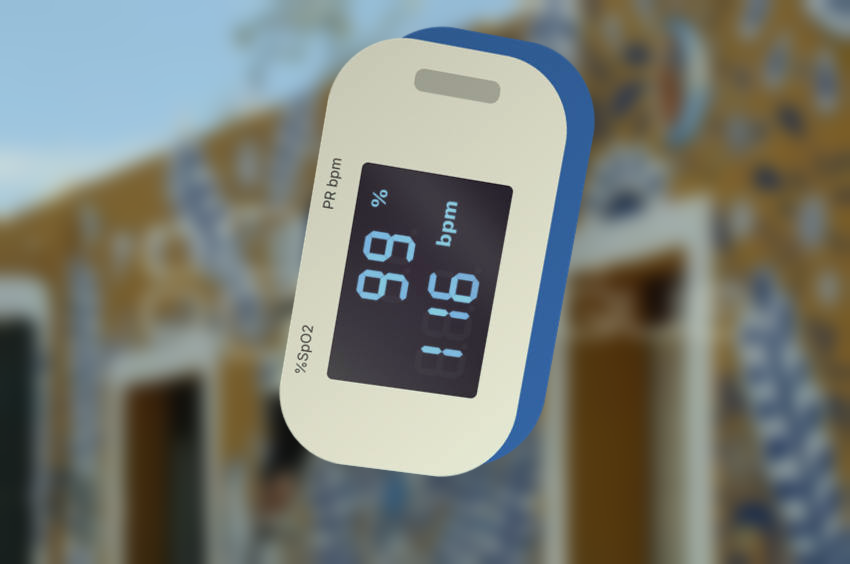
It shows 116,bpm
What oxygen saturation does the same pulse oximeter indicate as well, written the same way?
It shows 99,%
